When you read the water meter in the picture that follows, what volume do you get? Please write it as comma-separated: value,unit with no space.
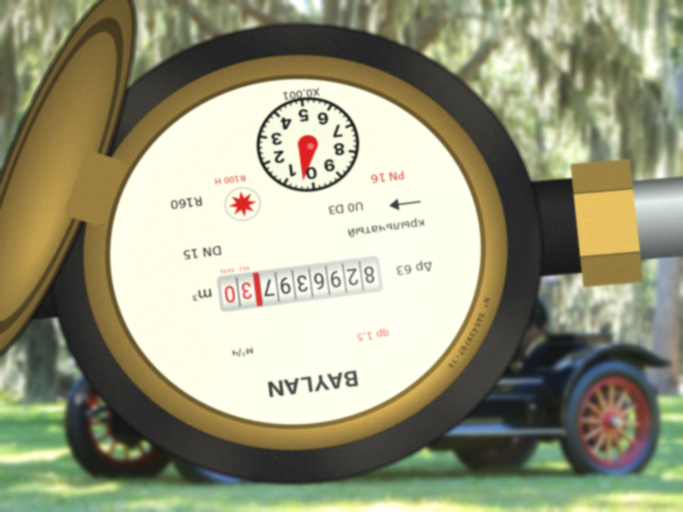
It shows 8296397.300,m³
